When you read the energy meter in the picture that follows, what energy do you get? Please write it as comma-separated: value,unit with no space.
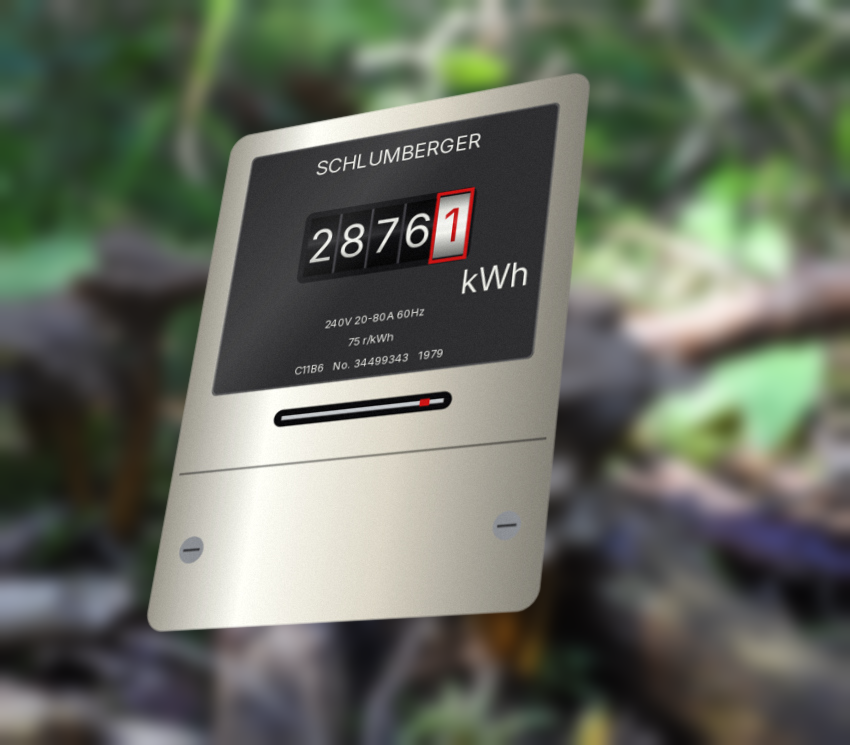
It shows 2876.1,kWh
